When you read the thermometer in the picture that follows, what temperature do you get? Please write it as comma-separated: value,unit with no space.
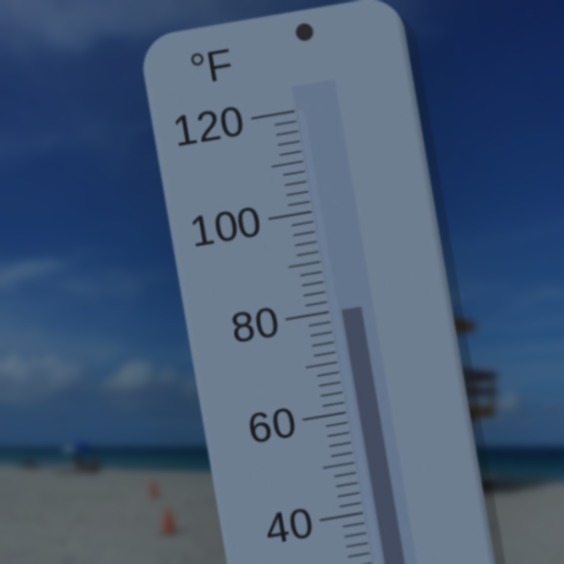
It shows 80,°F
